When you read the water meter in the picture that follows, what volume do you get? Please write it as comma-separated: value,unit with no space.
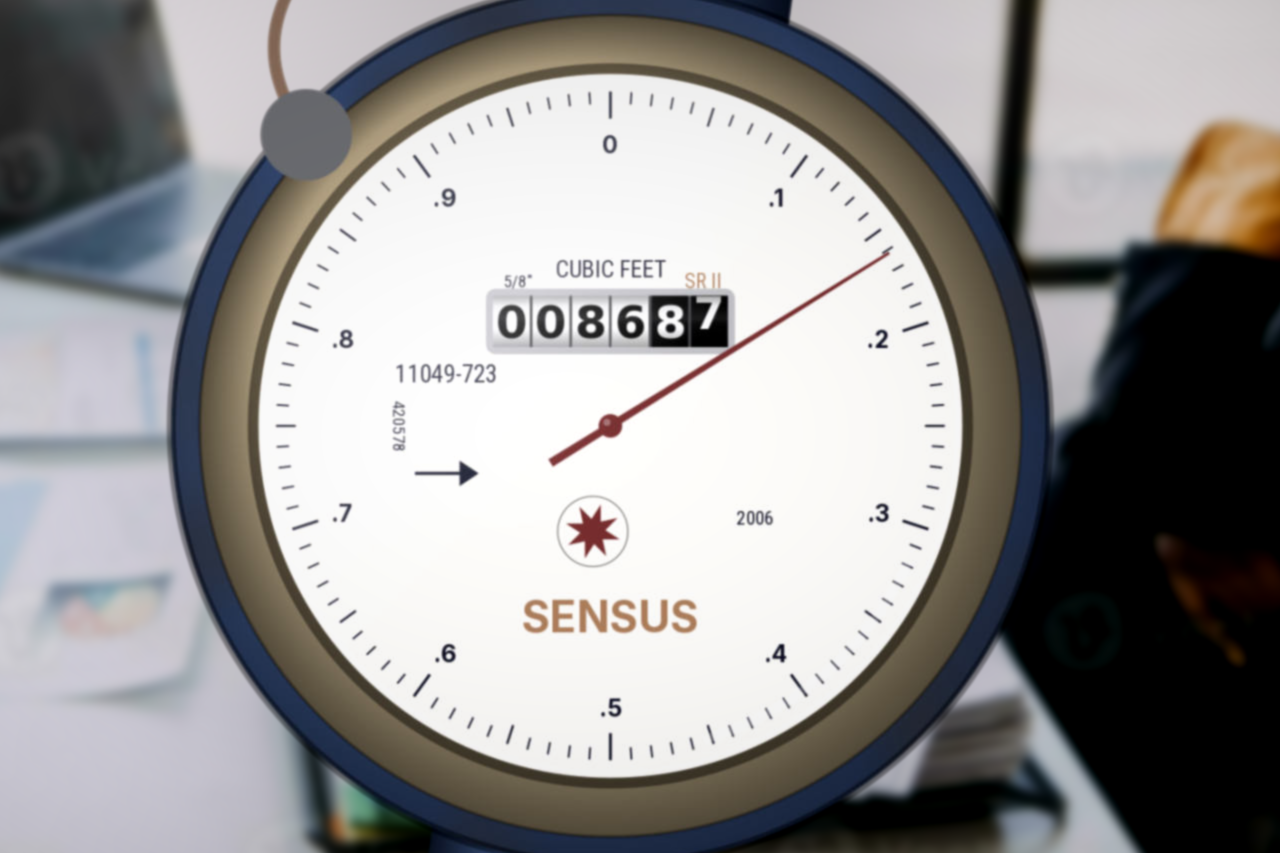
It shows 8687.16,ft³
